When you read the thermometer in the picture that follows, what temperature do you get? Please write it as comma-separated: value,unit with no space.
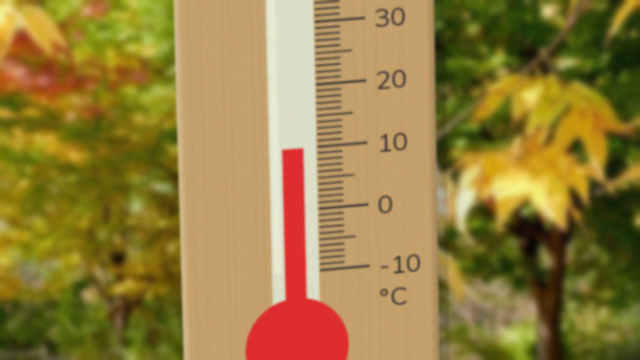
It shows 10,°C
